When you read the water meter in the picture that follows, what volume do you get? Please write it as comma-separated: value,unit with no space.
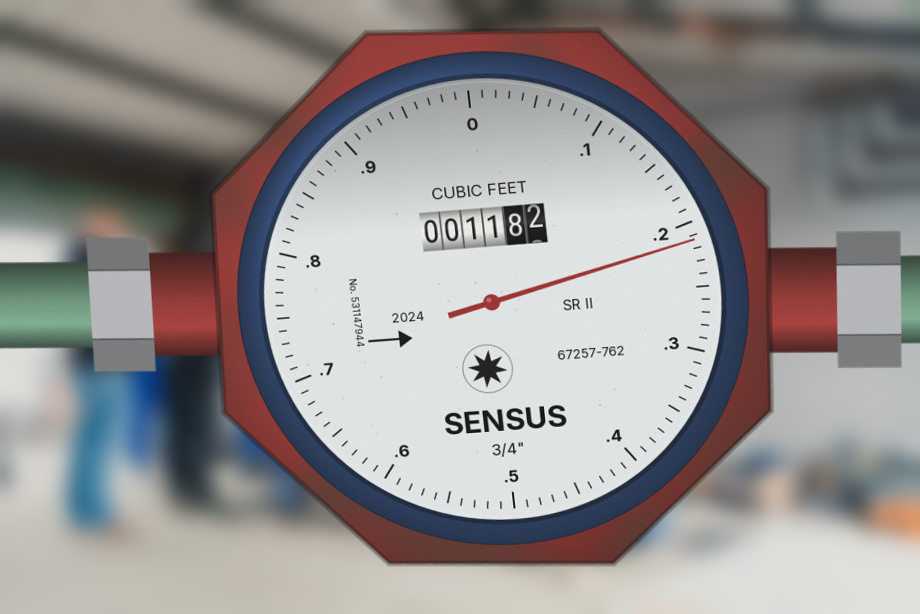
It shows 1182.21,ft³
